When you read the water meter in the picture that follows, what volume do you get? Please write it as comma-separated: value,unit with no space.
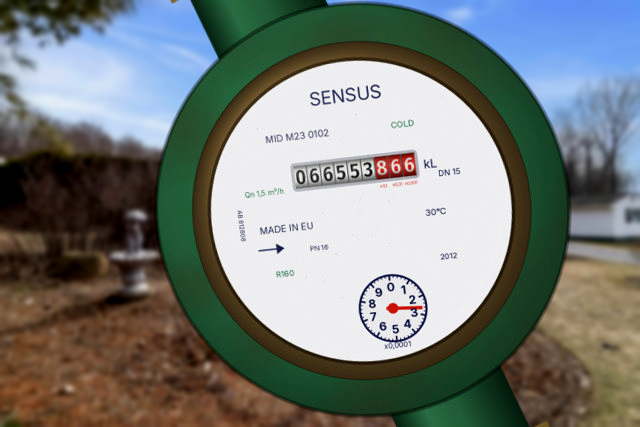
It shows 66553.8662,kL
